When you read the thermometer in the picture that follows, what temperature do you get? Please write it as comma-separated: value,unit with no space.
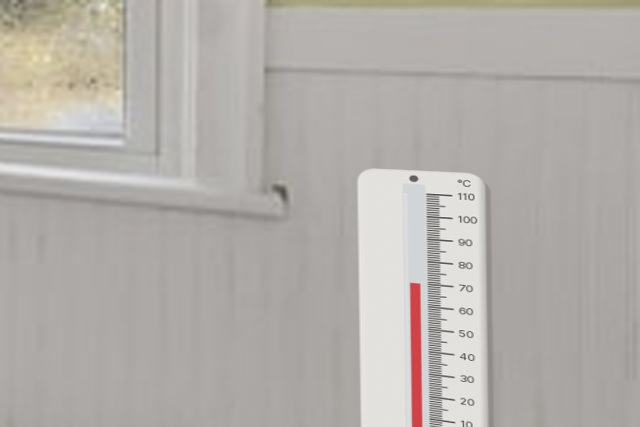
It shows 70,°C
